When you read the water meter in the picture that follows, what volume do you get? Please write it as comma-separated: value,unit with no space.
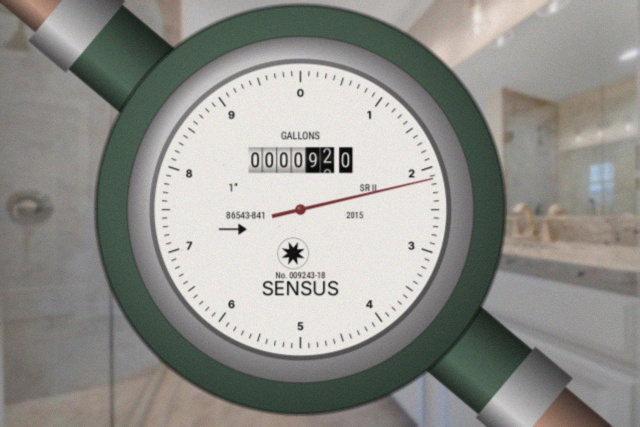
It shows 922.1,gal
